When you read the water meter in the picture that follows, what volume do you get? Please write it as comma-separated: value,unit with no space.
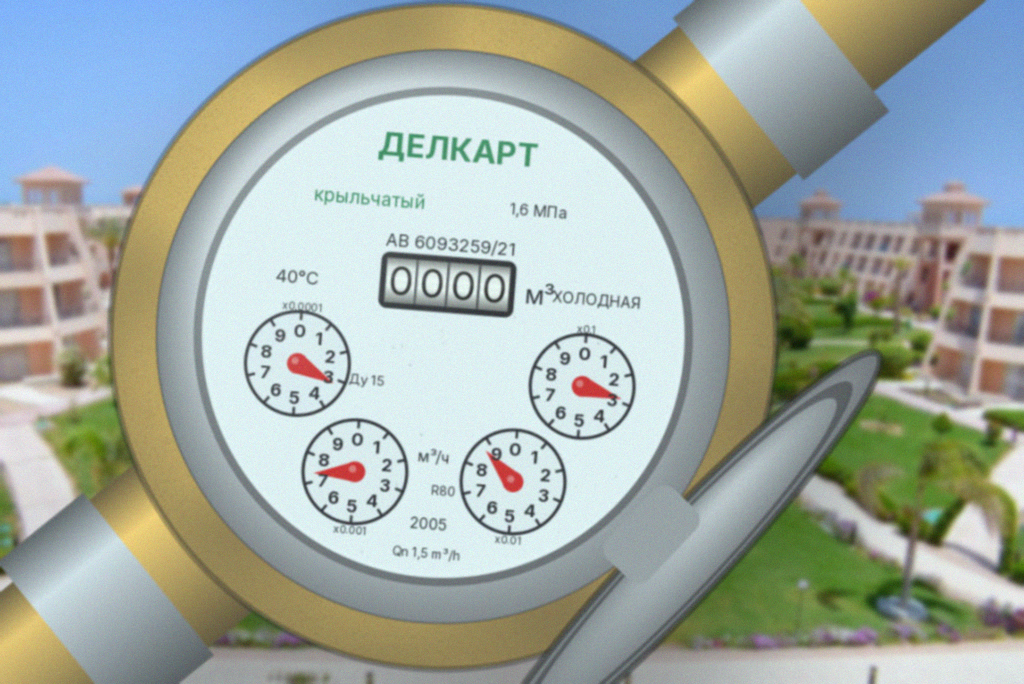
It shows 0.2873,m³
